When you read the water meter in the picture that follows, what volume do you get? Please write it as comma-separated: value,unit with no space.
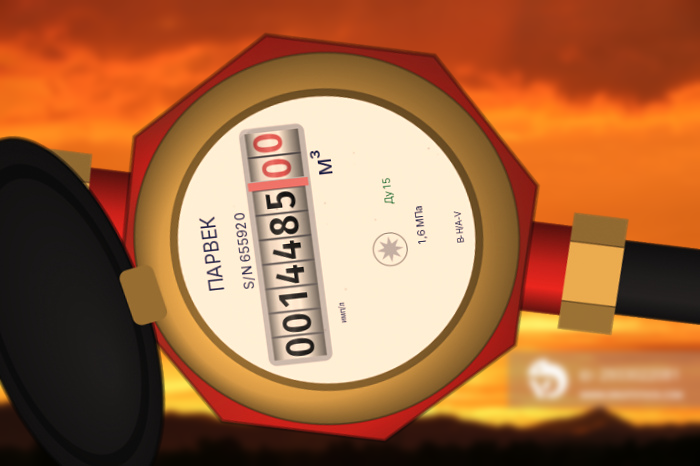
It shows 14485.00,m³
